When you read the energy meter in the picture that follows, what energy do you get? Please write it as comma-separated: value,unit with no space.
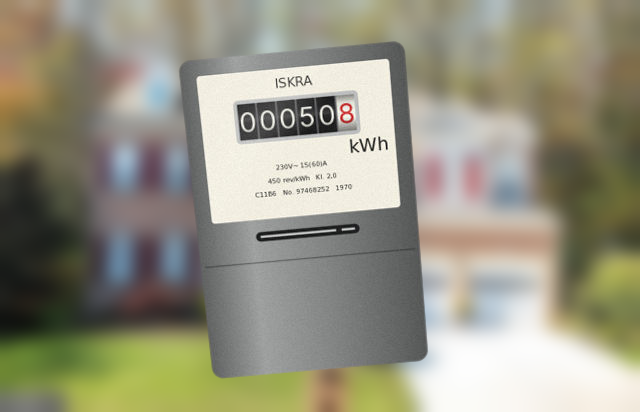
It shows 50.8,kWh
